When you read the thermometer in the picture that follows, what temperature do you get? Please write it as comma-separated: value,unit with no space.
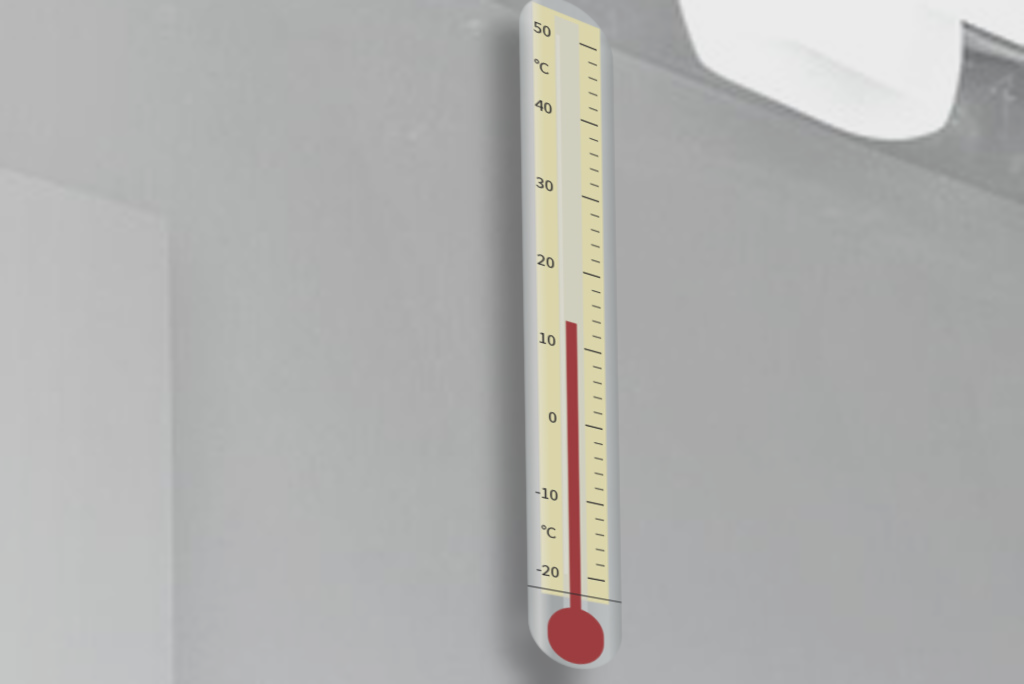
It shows 13,°C
